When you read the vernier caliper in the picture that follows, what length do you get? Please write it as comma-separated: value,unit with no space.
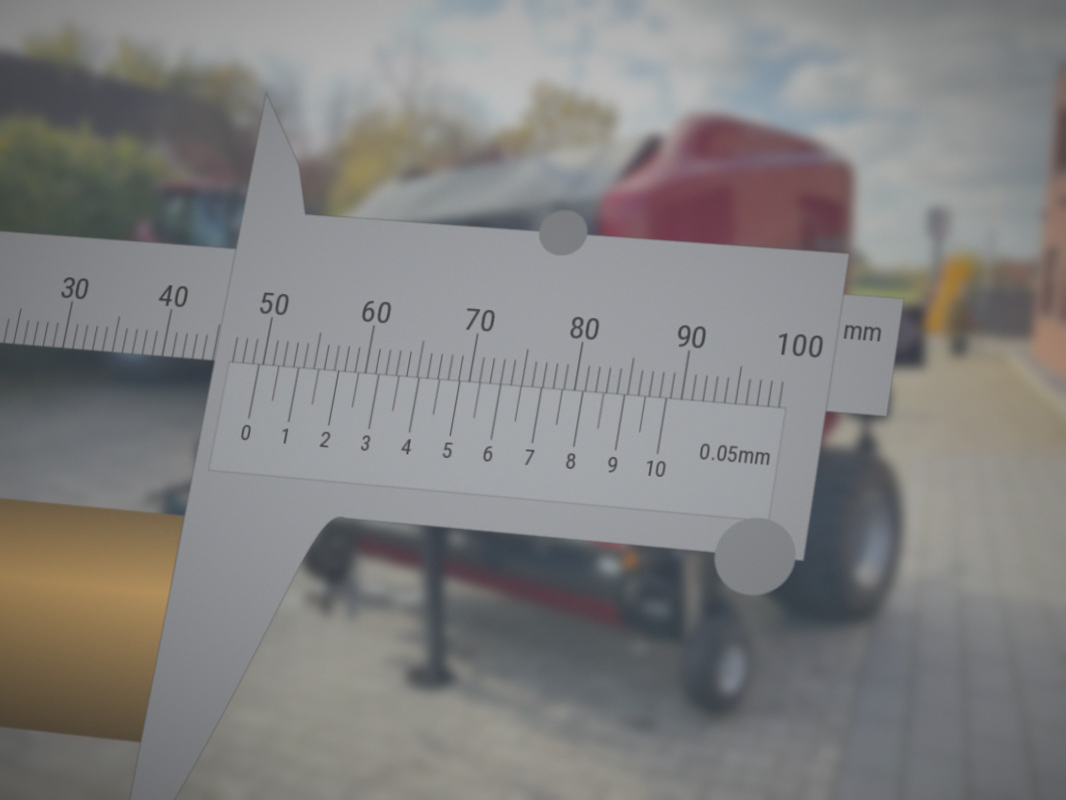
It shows 49.6,mm
